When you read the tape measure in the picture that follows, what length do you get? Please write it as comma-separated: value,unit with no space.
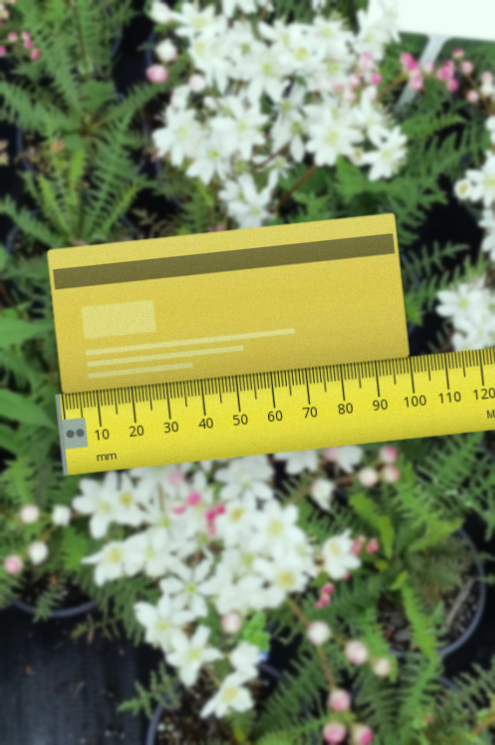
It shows 100,mm
